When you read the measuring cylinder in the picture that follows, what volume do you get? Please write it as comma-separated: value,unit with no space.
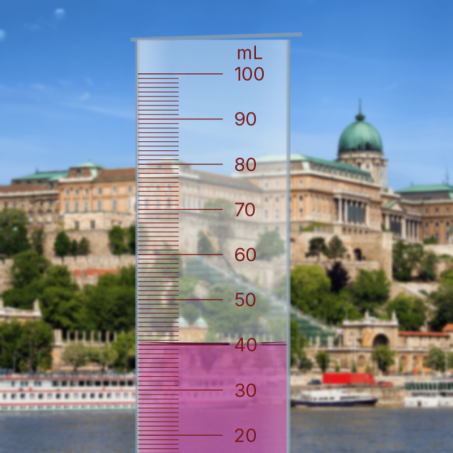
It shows 40,mL
